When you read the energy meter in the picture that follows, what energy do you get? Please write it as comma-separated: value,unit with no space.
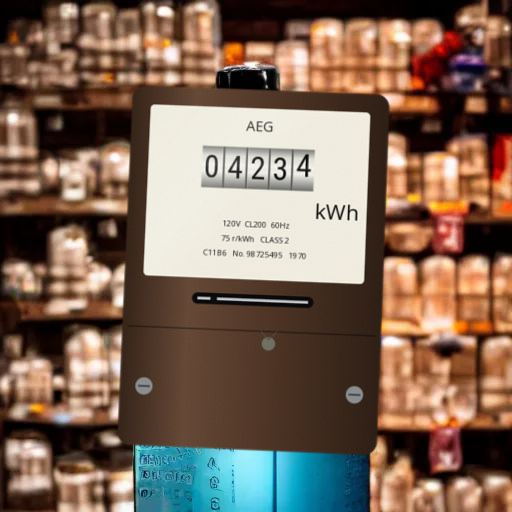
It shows 4234,kWh
